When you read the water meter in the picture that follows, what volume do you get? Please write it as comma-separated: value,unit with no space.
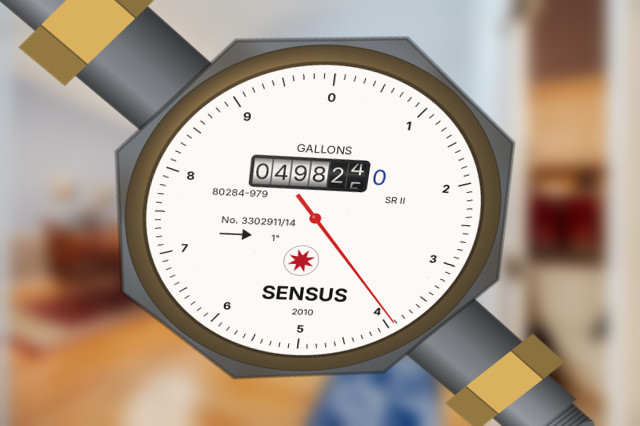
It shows 498243.9,gal
